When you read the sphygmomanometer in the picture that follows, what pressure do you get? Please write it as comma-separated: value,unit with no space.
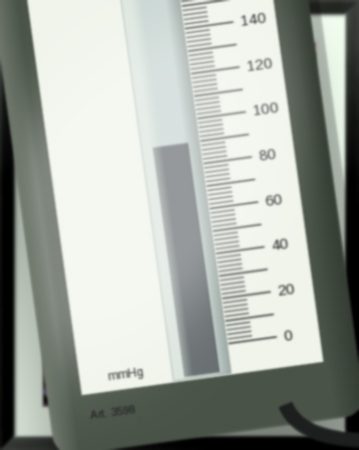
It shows 90,mmHg
